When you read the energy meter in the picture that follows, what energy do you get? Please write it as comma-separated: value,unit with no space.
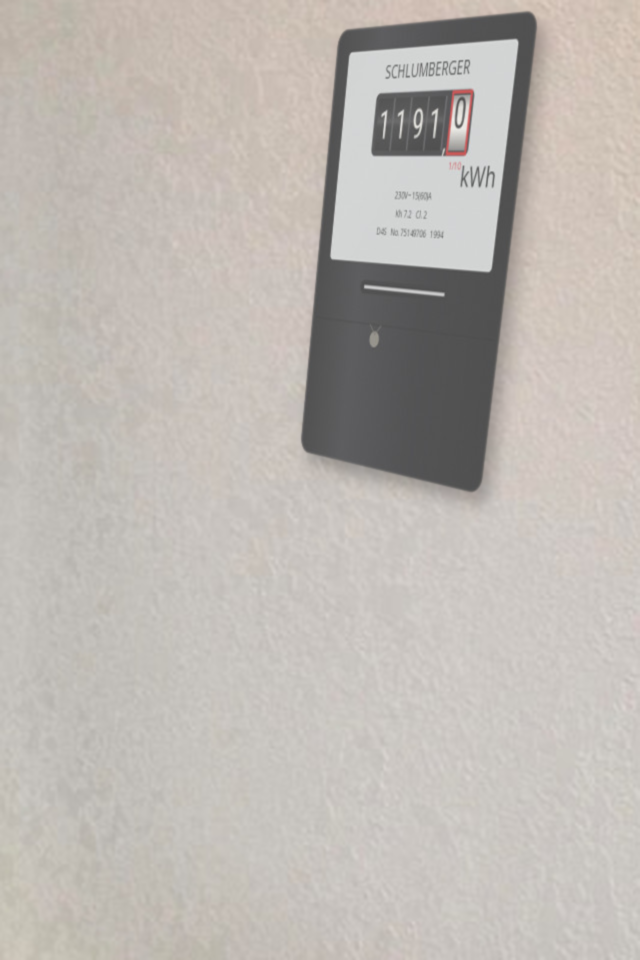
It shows 1191.0,kWh
